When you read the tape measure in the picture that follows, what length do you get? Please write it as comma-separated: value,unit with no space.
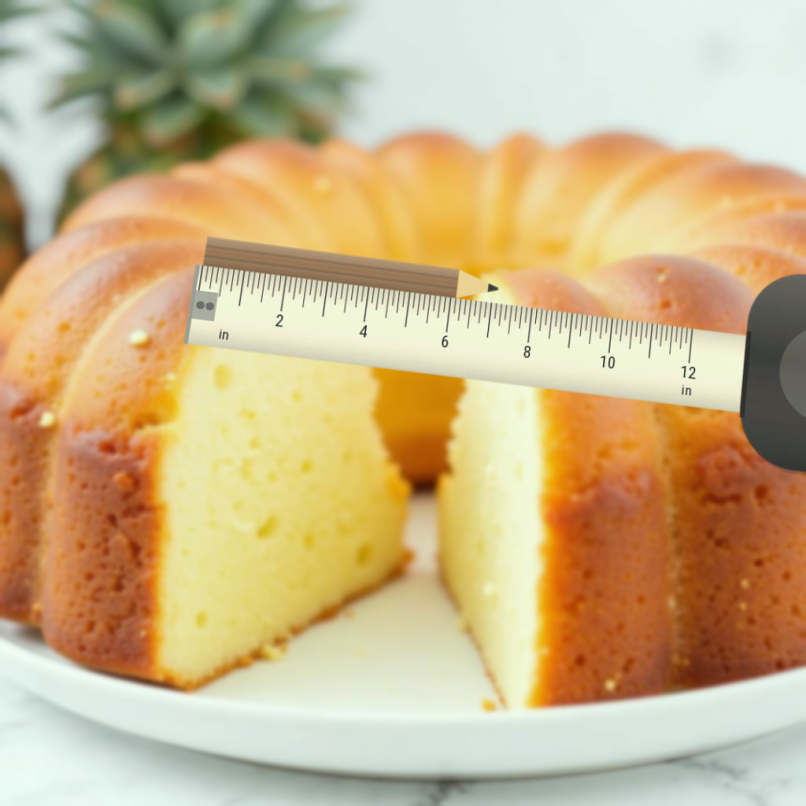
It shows 7.125,in
